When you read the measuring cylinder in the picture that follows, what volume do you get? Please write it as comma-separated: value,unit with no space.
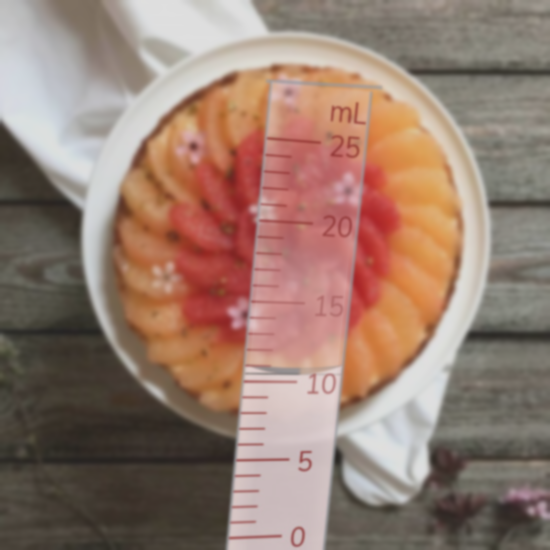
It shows 10.5,mL
